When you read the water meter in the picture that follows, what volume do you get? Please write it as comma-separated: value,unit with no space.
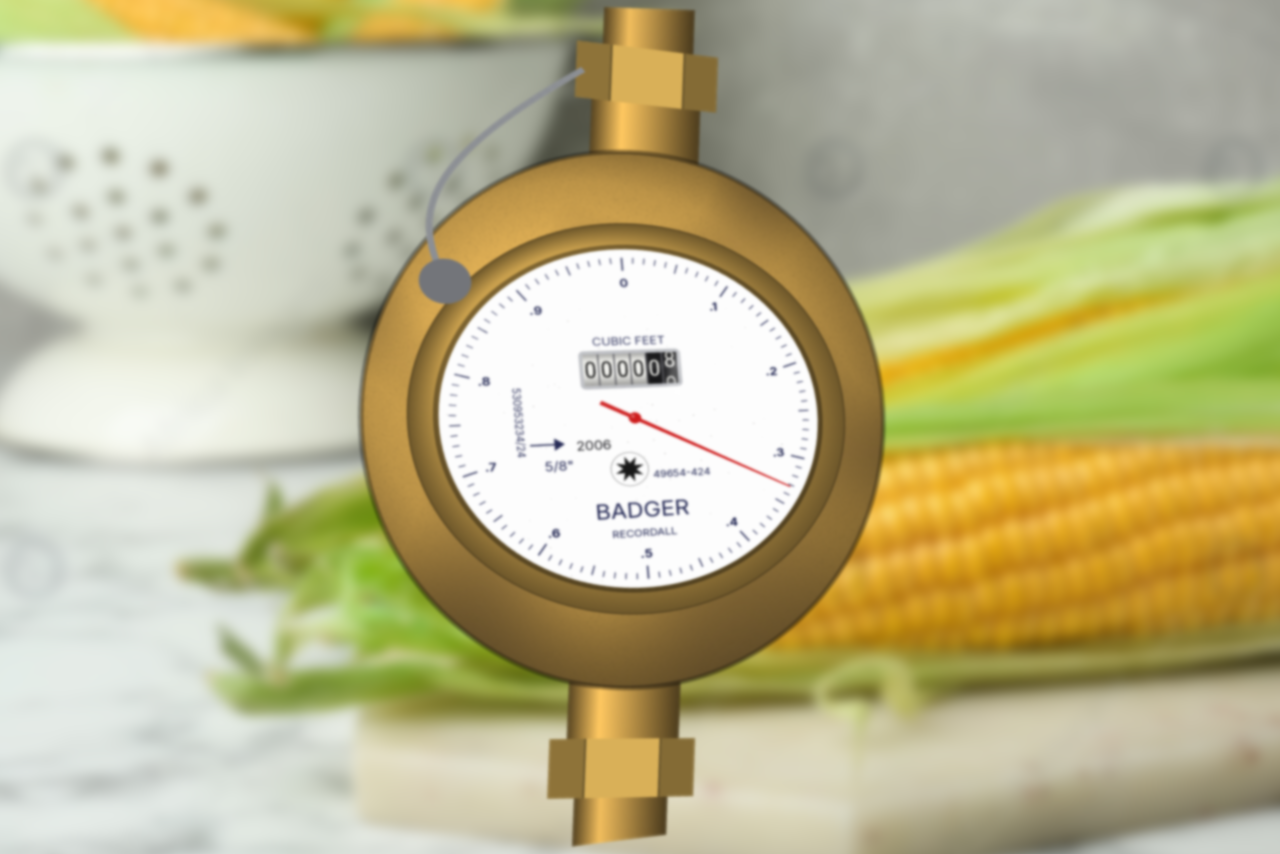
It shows 8.33,ft³
